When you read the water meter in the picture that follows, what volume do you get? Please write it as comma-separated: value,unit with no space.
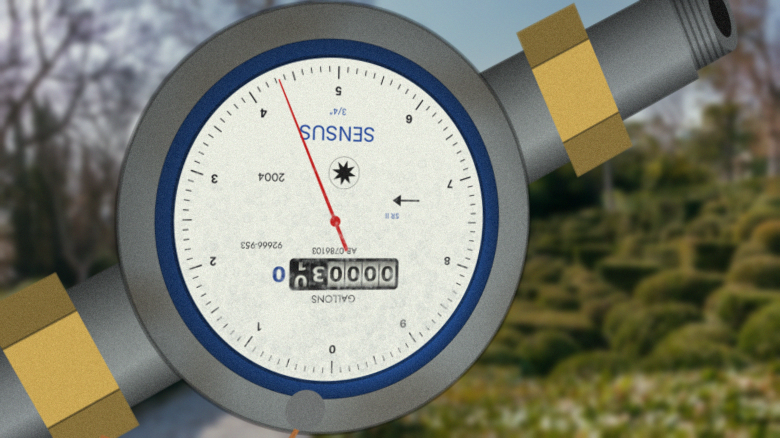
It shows 304.3,gal
